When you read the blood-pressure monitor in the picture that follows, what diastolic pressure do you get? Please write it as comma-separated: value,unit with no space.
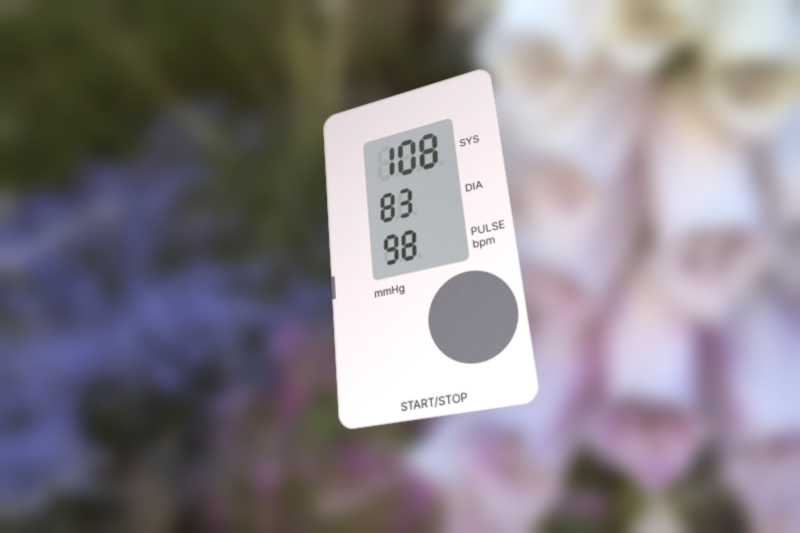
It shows 83,mmHg
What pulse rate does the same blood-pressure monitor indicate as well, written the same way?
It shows 98,bpm
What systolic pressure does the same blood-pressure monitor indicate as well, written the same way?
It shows 108,mmHg
